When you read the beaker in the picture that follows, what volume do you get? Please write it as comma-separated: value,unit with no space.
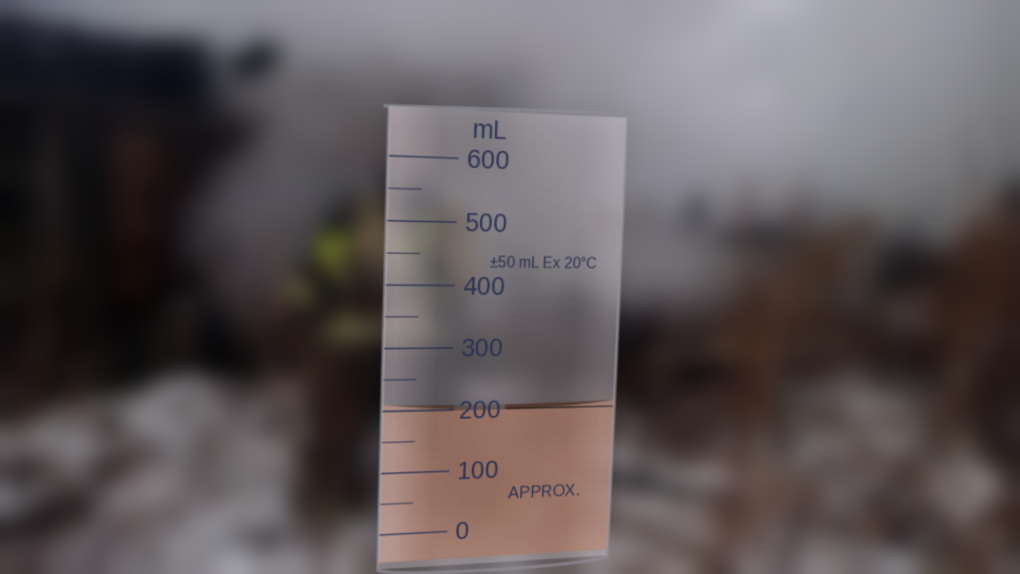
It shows 200,mL
